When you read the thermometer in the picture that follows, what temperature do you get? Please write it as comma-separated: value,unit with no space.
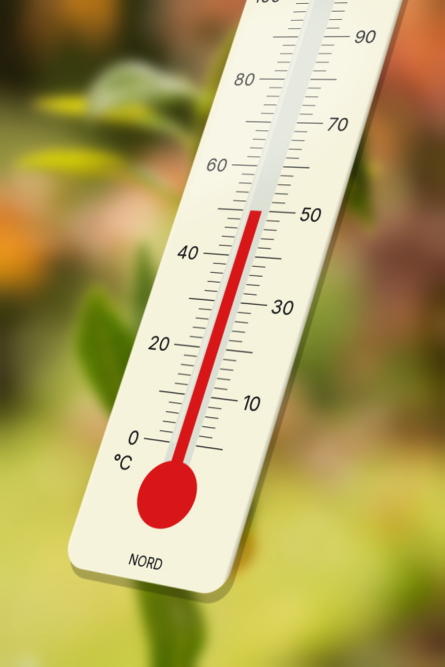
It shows 50,°C
